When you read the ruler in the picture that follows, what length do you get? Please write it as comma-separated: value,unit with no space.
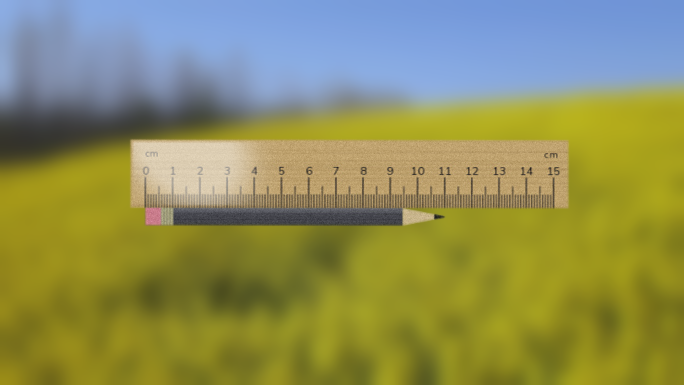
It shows 11,cm
